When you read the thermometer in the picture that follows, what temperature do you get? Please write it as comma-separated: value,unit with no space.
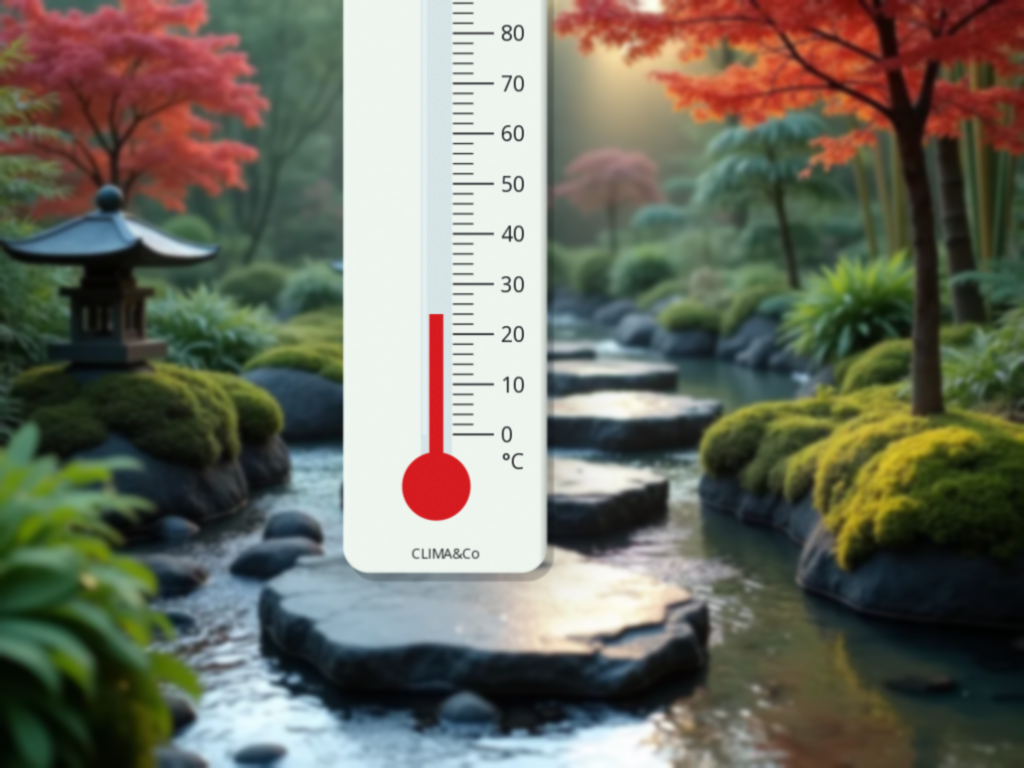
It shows 24,°C
